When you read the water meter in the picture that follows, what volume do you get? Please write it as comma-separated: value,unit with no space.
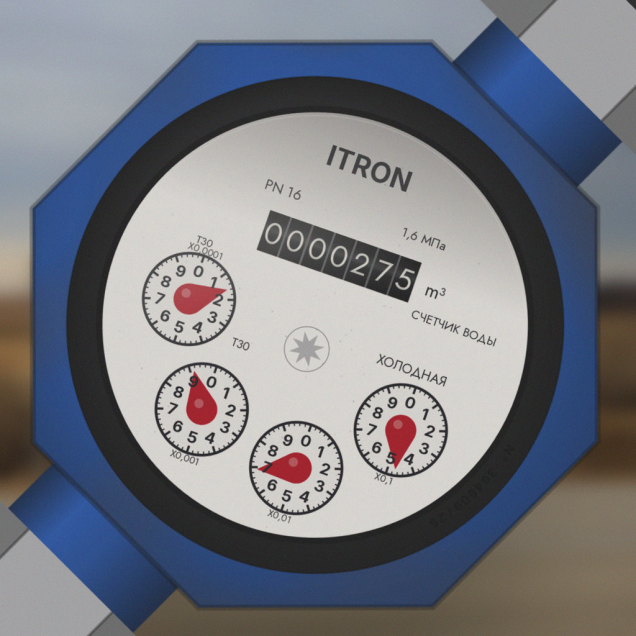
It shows 275.4691,m³
